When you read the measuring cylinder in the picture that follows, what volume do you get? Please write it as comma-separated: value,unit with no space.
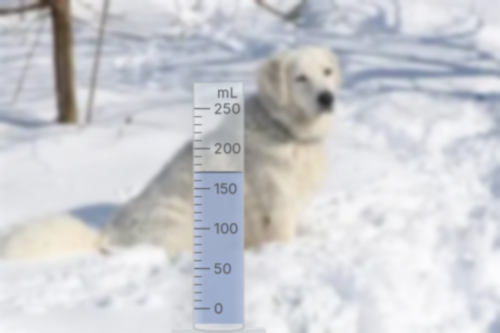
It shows 170,mL
